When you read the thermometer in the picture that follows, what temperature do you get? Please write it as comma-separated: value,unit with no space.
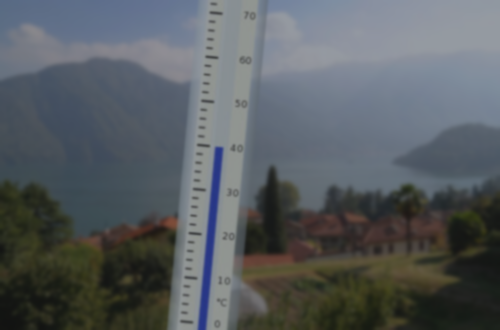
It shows 40,°C
